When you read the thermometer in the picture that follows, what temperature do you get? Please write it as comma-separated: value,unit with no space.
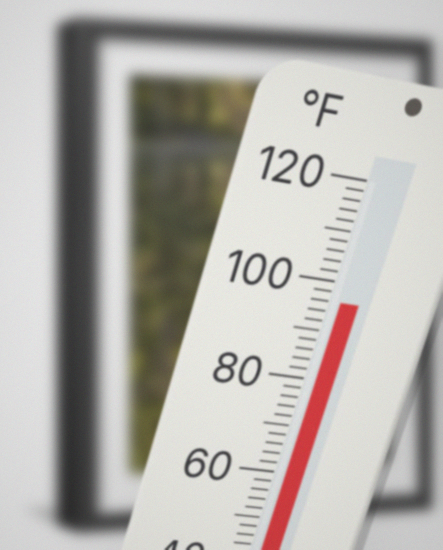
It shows 96,°F
